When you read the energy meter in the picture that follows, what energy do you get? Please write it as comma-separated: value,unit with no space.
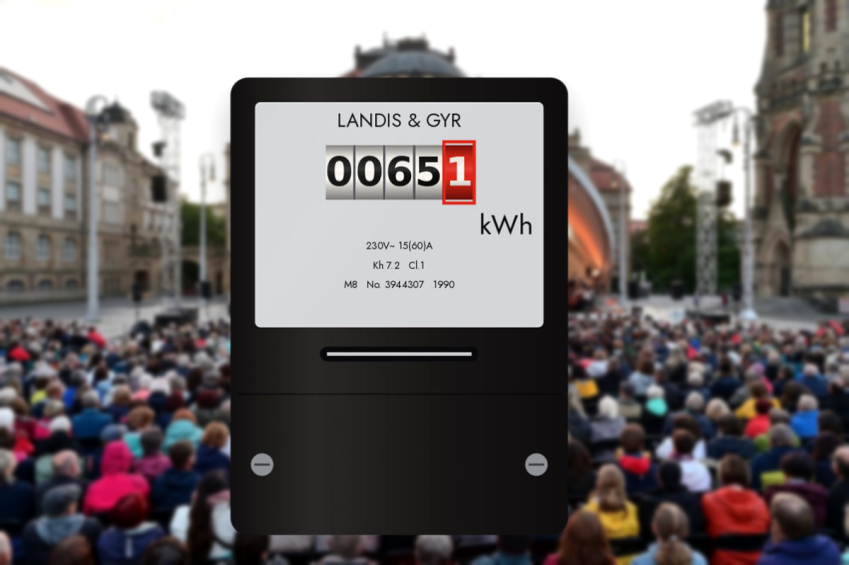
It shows 65.1,kWh
